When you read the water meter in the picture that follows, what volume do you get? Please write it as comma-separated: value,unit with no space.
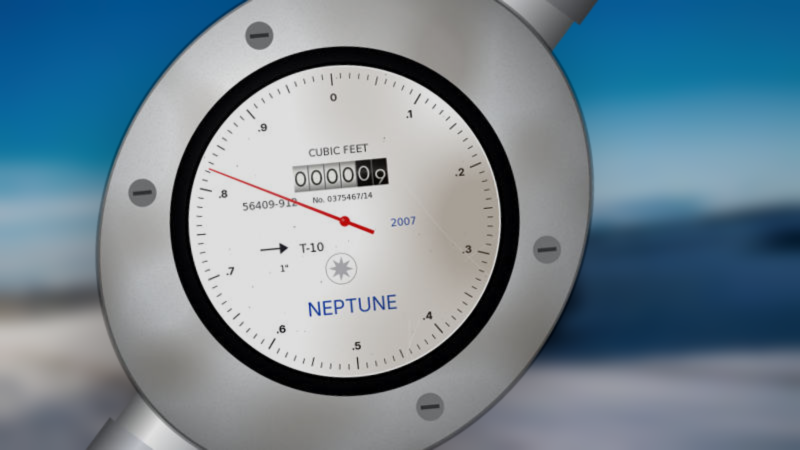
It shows 8.82,ft³
